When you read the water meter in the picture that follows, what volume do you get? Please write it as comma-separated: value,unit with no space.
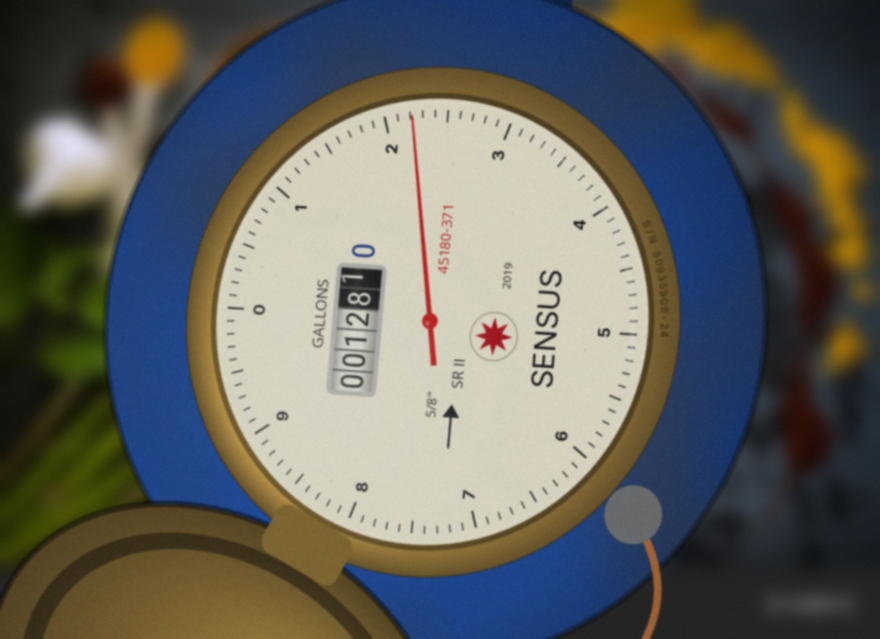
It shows 12812.2,gal
